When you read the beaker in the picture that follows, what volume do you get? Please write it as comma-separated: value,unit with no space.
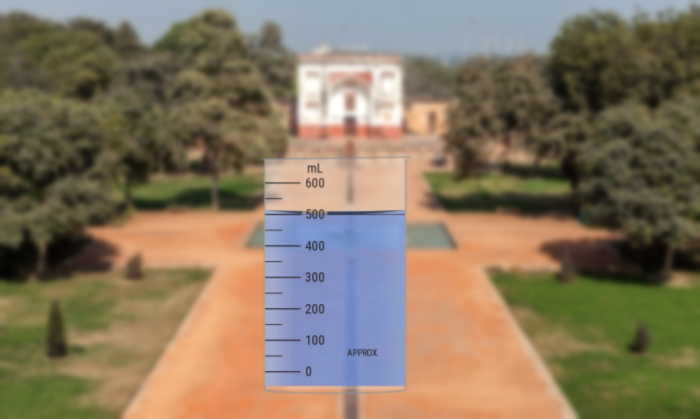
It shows 500,mL
